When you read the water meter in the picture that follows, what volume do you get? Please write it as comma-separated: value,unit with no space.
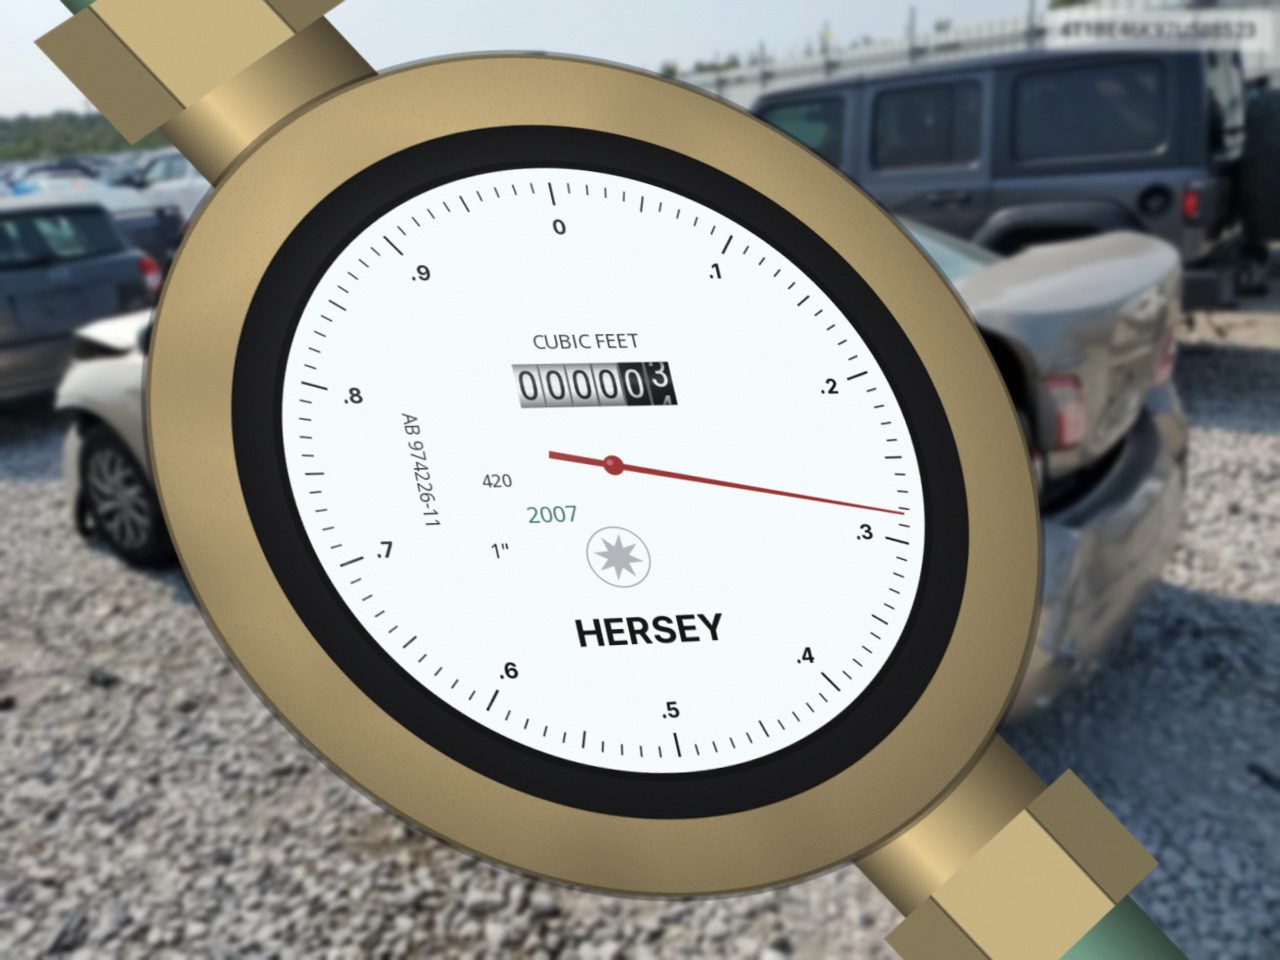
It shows 3.28,ft³
